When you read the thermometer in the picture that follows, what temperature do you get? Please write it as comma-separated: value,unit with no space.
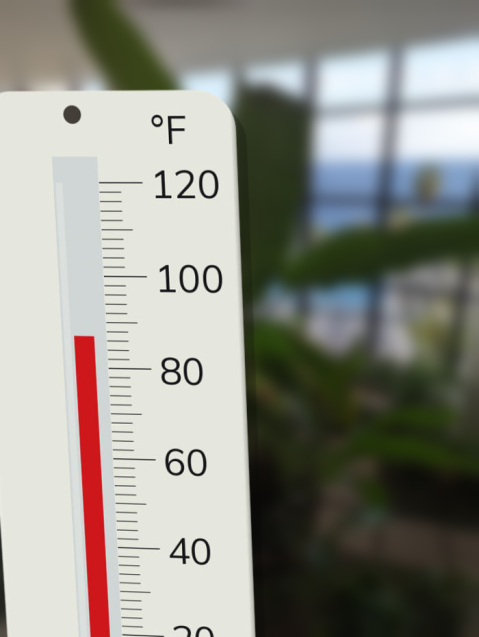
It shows 87,°F
